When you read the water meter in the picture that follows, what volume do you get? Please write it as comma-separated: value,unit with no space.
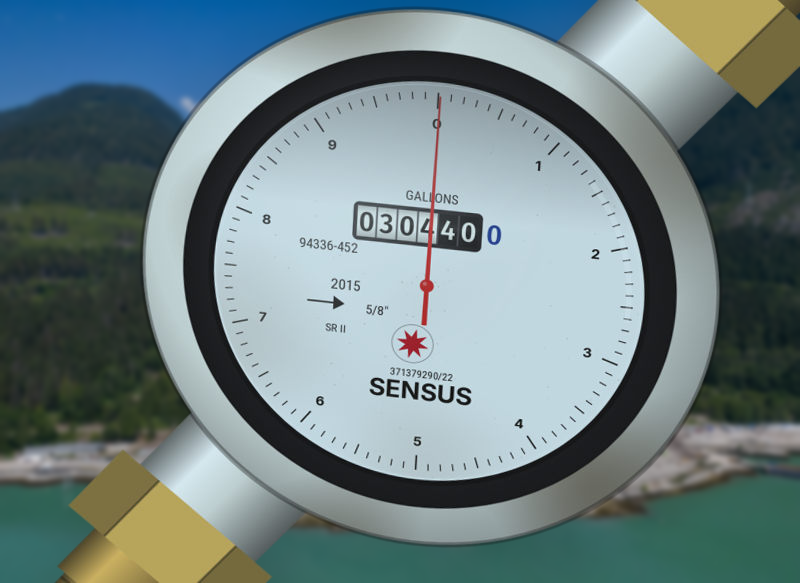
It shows 304400.0,gal
